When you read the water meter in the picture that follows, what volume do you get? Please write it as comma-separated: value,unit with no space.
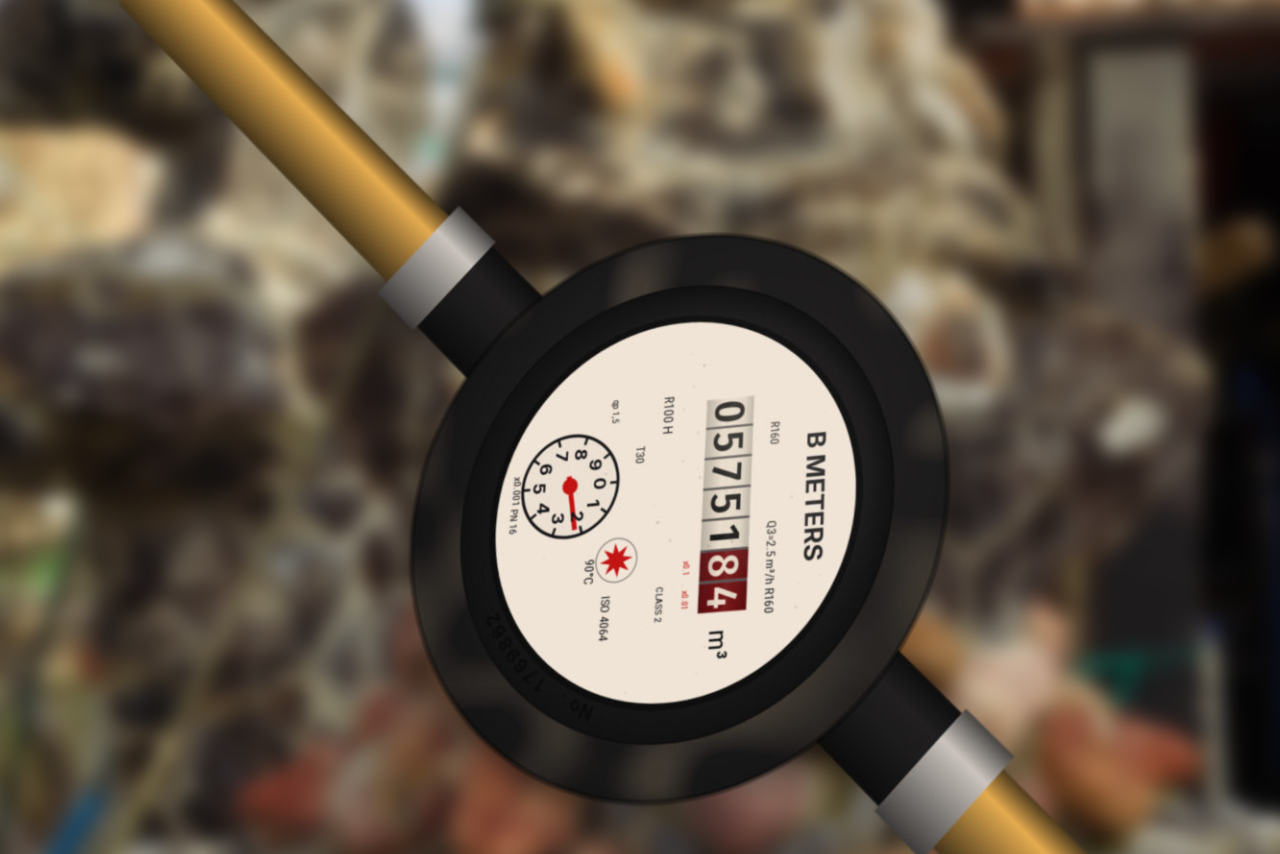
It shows 5751.842,m³
